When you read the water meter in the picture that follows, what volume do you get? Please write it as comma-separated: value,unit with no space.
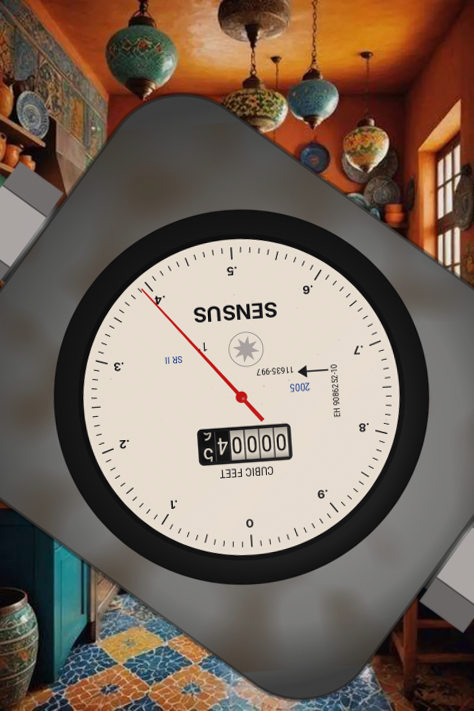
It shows 45.39,ft³
